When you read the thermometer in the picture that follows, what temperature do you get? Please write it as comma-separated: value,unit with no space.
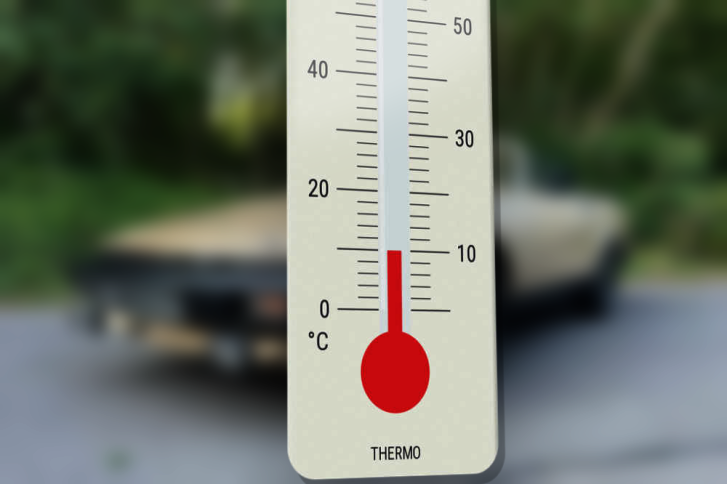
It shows 10,°C
